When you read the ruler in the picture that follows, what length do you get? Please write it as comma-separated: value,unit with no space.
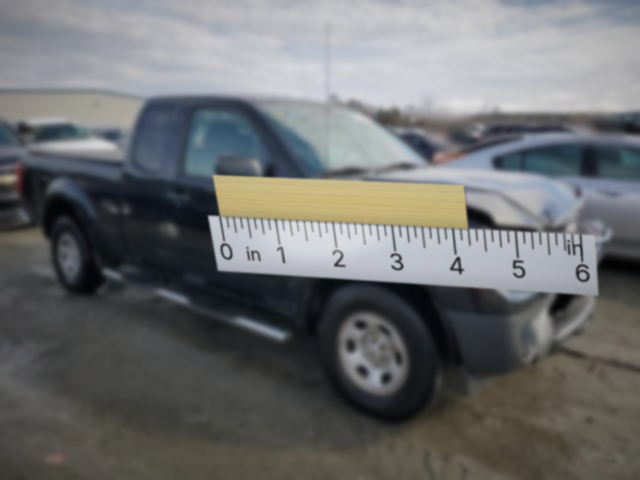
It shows 4.25,in
